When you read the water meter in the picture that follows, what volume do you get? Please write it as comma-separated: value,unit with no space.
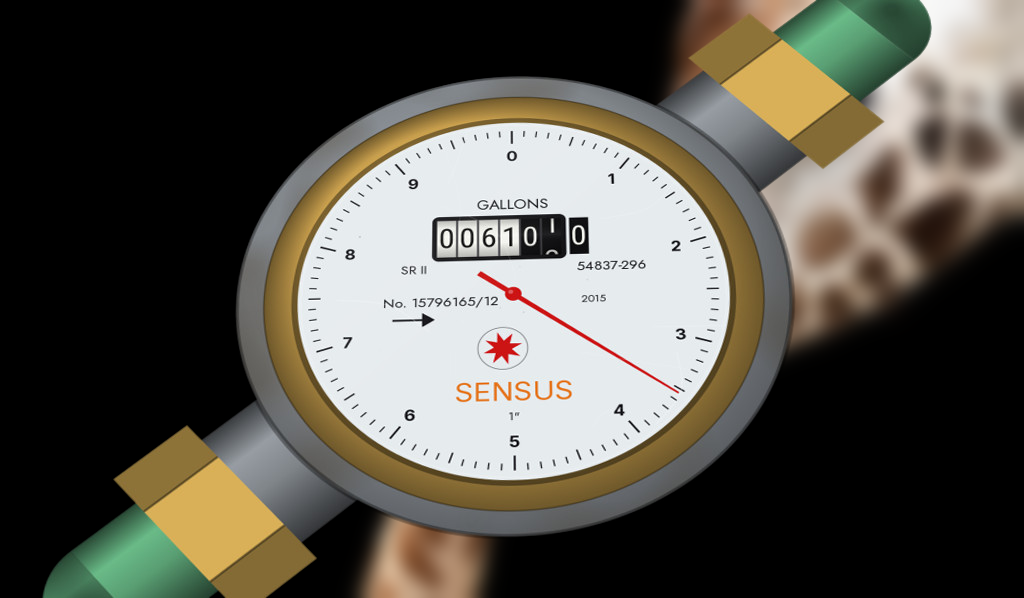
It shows 61013.5,gal
